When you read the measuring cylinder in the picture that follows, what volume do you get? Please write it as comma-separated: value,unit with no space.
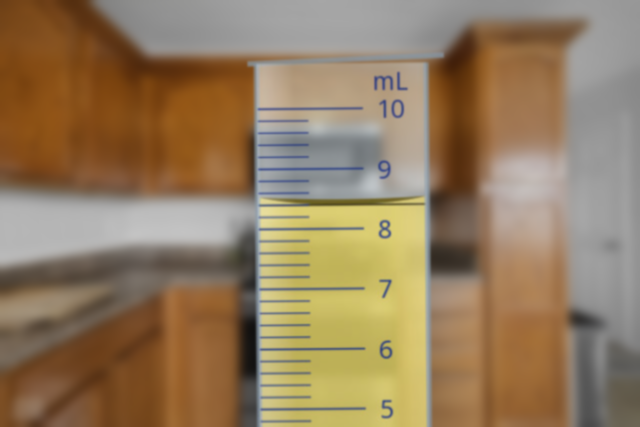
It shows 8.4,mL
